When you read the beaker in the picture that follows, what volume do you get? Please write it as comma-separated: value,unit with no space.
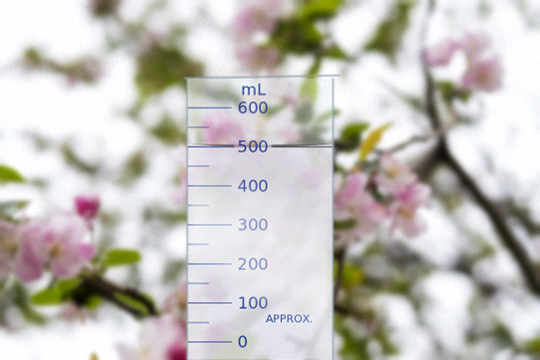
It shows 500,mL
